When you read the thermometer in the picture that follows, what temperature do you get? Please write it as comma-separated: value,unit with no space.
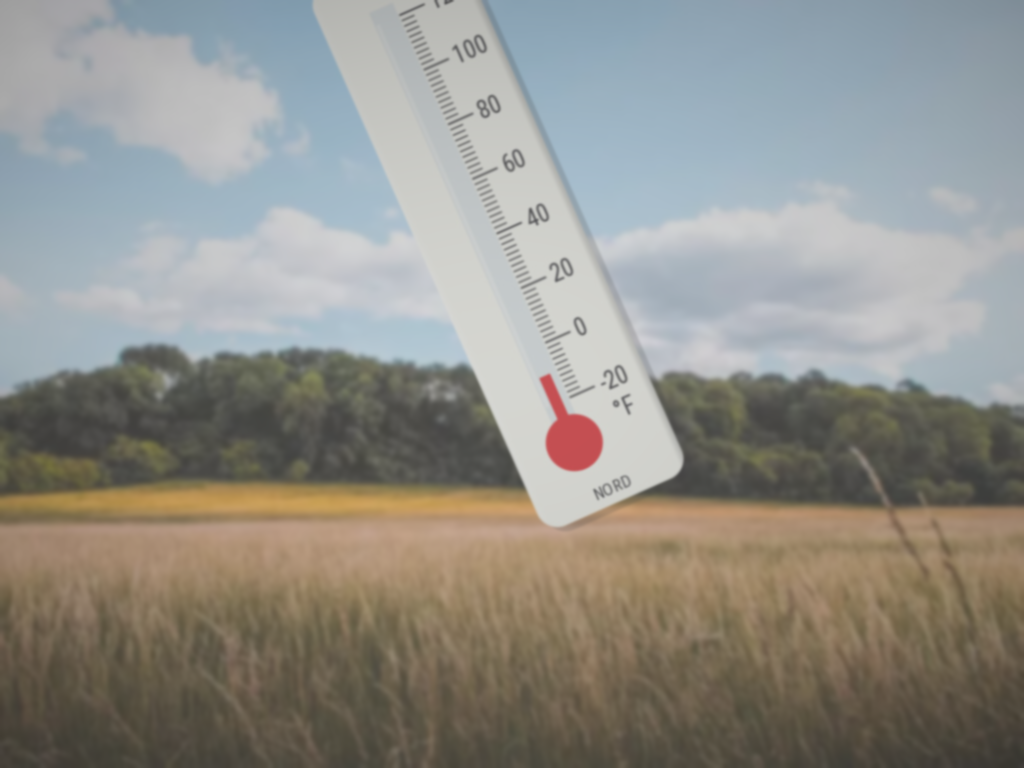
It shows -10,°F
